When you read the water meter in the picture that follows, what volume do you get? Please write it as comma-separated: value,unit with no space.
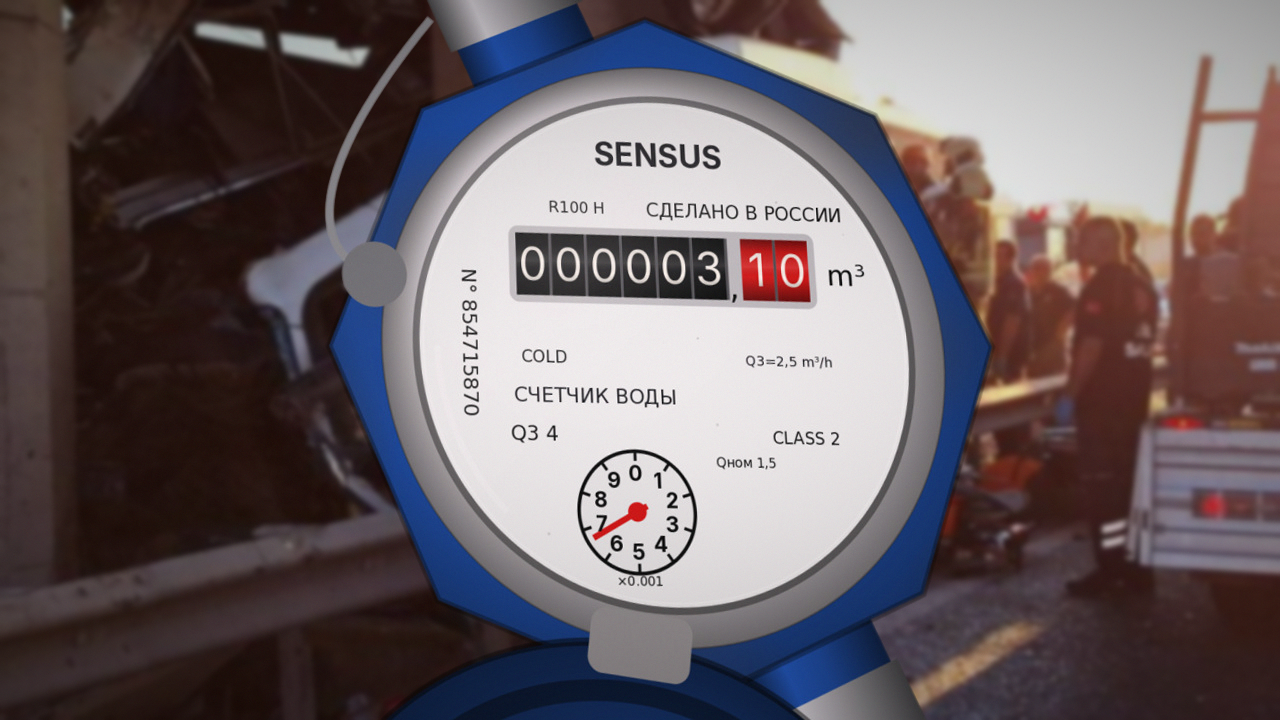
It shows 3.106,m³
